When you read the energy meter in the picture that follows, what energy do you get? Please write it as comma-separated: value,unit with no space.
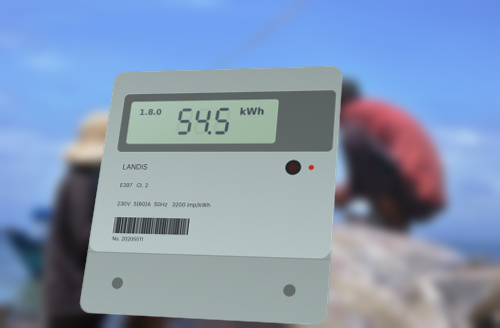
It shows 54.5,kWh
